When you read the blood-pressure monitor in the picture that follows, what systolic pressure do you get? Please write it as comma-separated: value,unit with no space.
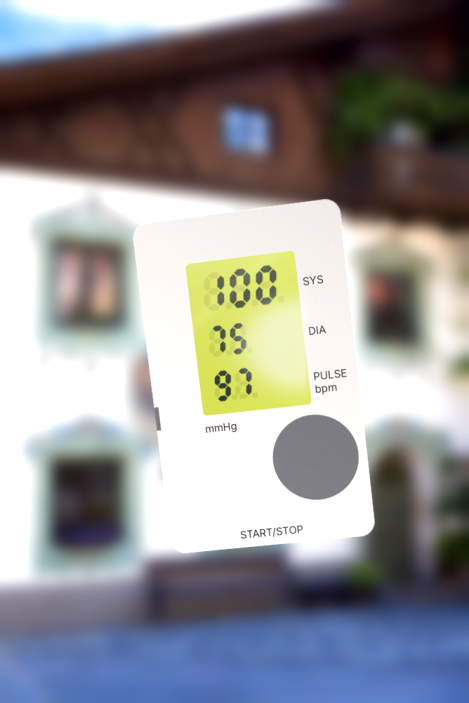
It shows 100,mmHg
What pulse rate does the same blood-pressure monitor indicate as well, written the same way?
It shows 97,bpm
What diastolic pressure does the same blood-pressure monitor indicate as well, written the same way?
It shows 75,mmHg
